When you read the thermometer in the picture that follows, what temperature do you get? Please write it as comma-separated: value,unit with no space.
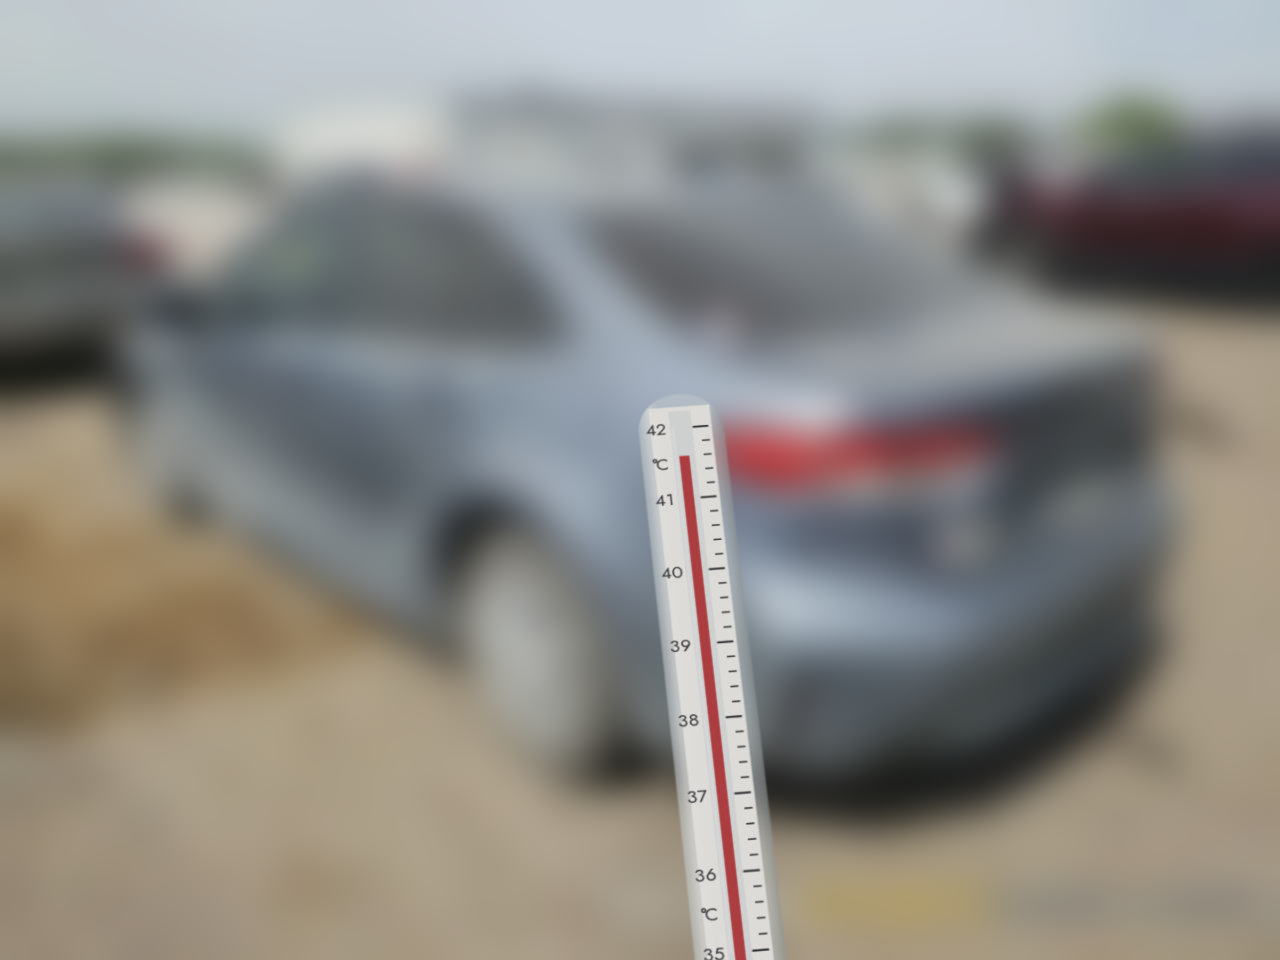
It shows 41.6,°C
